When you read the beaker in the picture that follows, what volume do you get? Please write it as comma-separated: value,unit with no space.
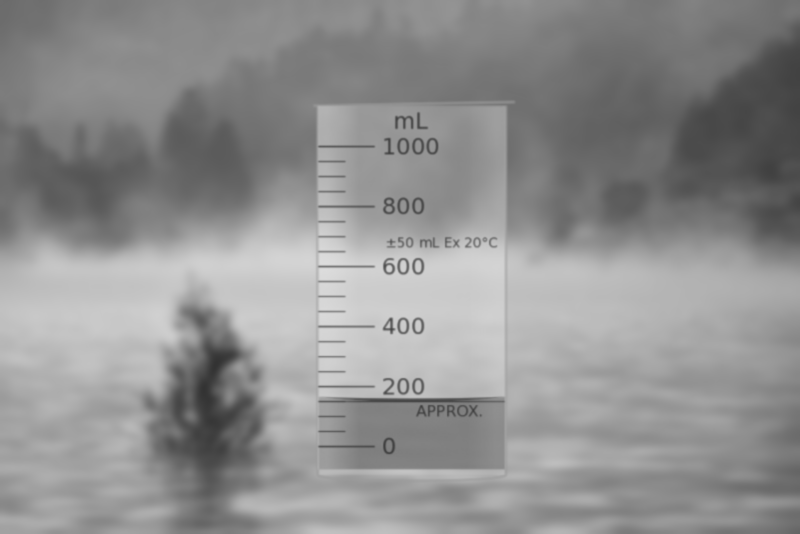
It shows 150,mL
